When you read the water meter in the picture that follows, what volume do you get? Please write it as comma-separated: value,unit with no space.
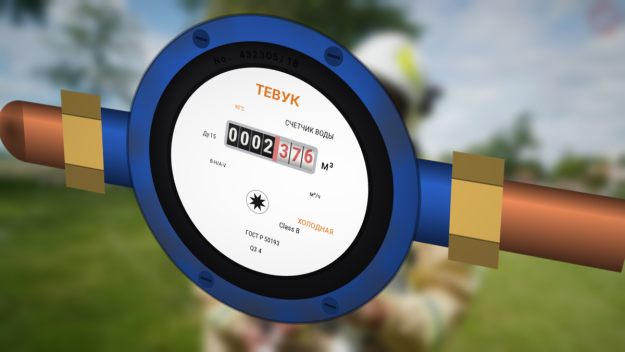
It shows 2.376,m³
